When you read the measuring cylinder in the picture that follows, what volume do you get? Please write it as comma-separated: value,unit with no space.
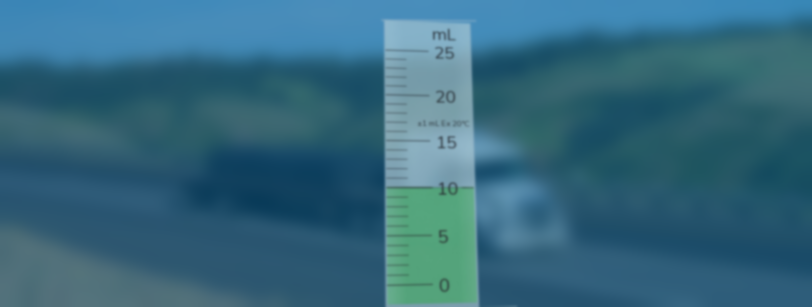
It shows 10,mL
